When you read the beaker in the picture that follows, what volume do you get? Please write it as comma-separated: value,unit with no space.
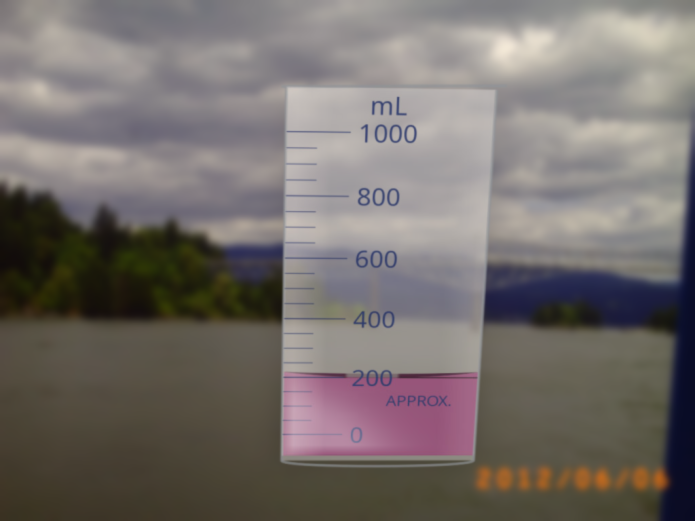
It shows 200,mL
